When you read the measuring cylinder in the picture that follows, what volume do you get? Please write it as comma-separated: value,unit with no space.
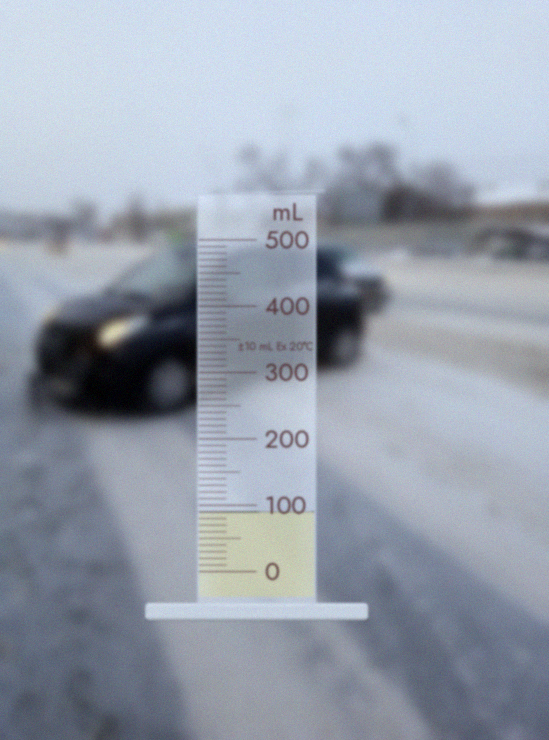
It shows 90,mL
